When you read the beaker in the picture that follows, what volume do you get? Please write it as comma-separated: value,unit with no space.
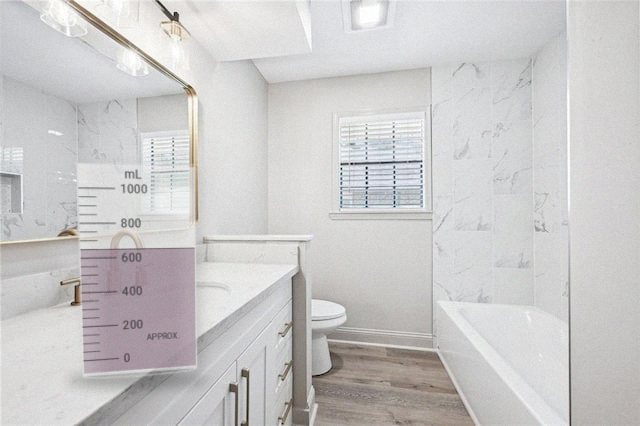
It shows 650,mL
